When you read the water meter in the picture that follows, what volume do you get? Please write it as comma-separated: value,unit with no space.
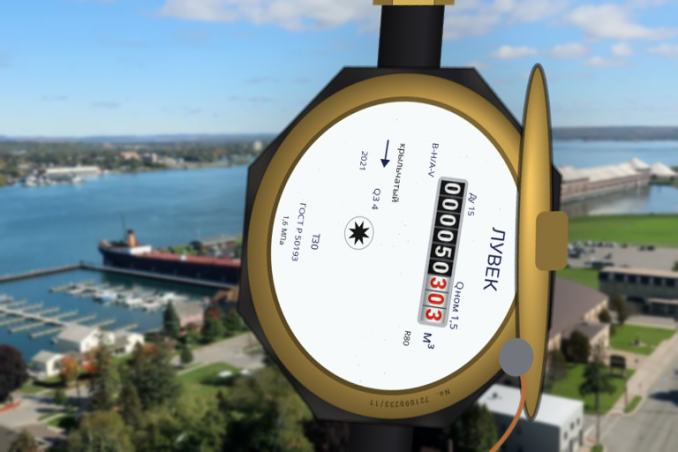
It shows 50.303,m³
